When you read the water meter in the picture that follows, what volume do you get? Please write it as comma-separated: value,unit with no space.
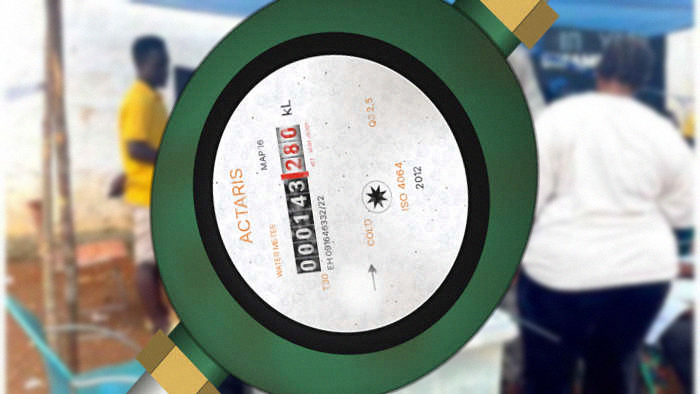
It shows 143.280,kL
